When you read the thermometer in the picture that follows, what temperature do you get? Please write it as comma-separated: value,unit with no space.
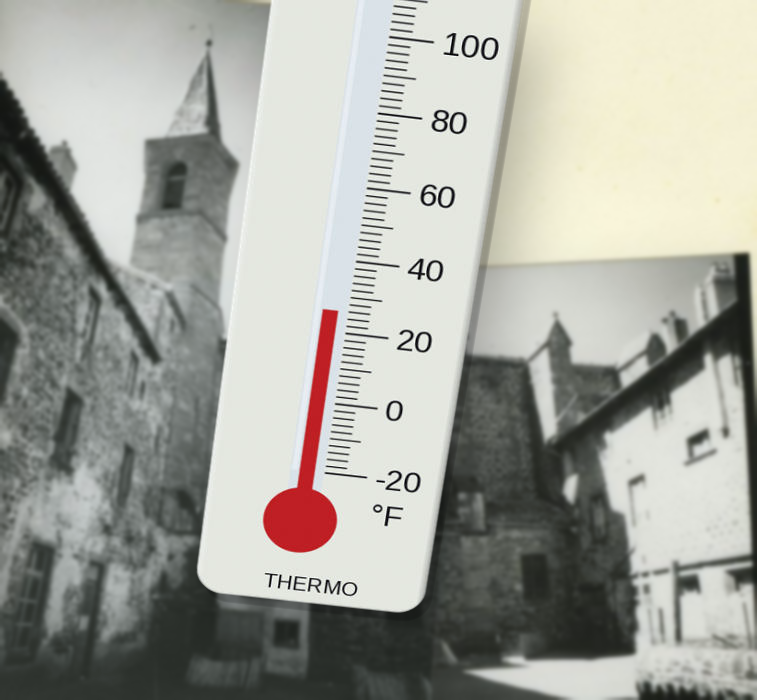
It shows 26,°F
